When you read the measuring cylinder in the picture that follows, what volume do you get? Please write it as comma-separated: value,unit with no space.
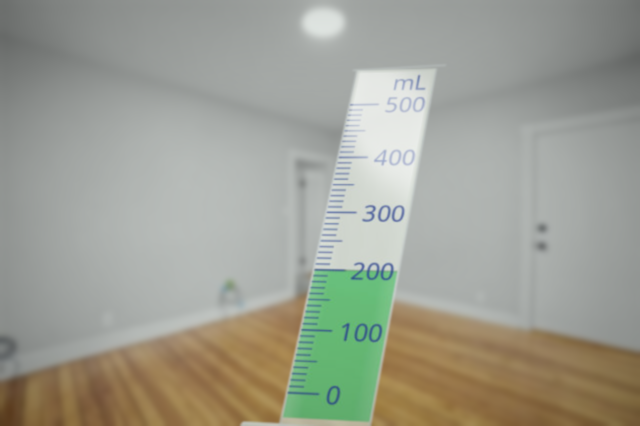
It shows 200,mL
